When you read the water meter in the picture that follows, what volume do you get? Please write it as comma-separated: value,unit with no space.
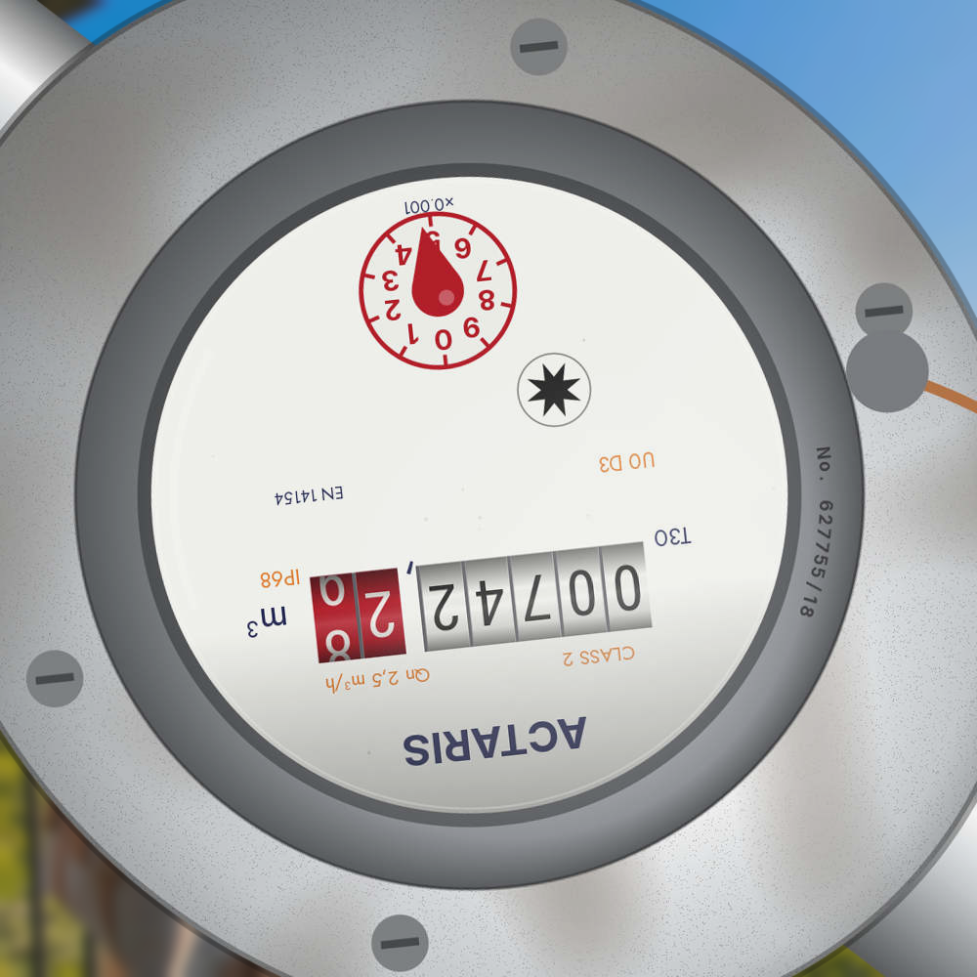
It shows 742.284,m³
